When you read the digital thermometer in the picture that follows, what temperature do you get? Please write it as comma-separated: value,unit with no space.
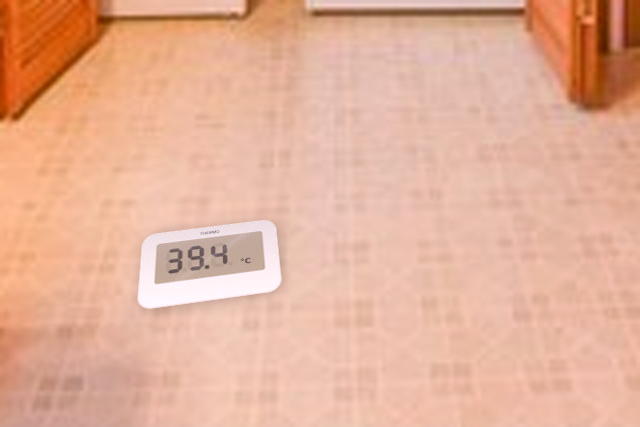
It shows 39.4,°C
